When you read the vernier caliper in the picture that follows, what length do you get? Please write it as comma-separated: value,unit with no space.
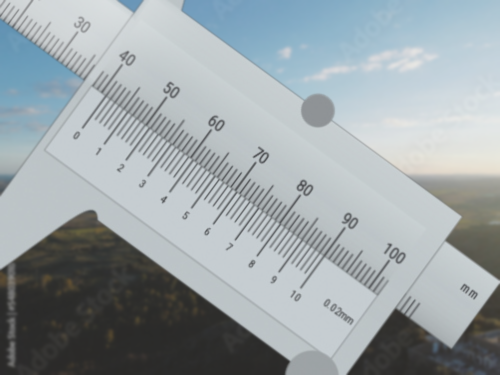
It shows 41.0,mm
